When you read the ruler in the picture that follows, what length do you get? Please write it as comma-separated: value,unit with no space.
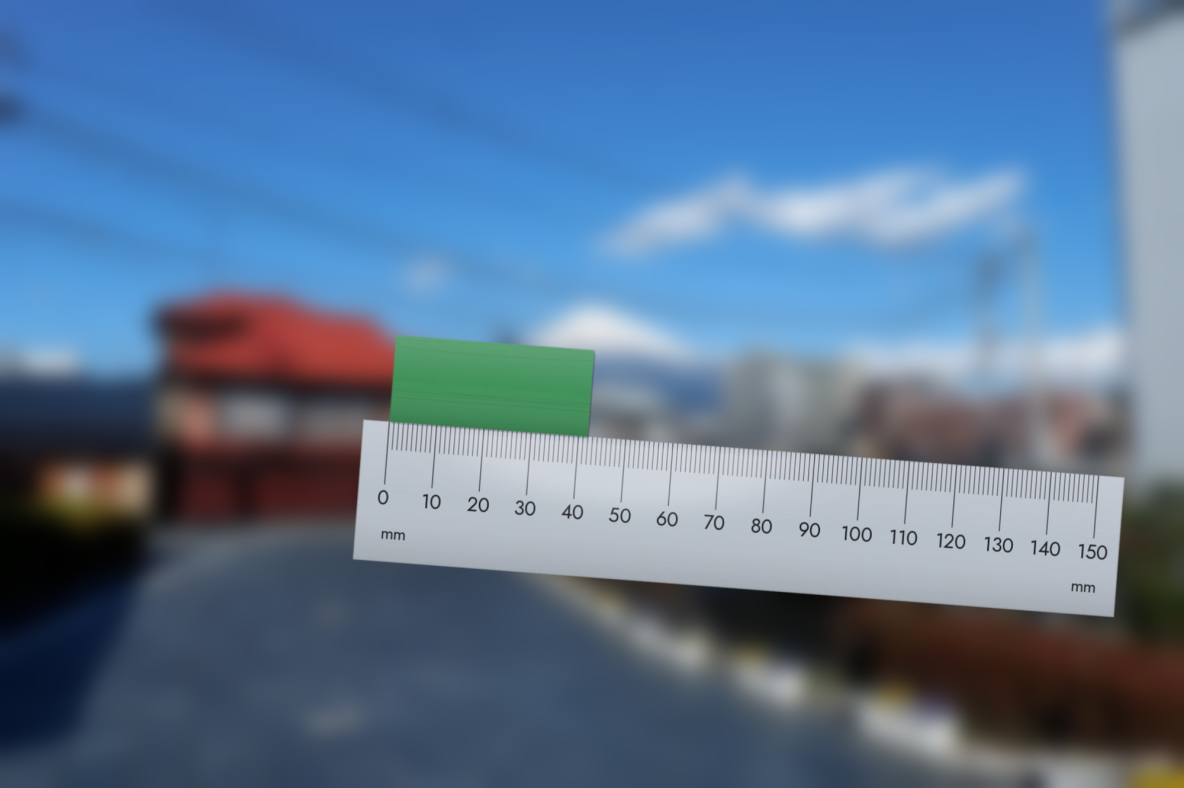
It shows 42,mm
